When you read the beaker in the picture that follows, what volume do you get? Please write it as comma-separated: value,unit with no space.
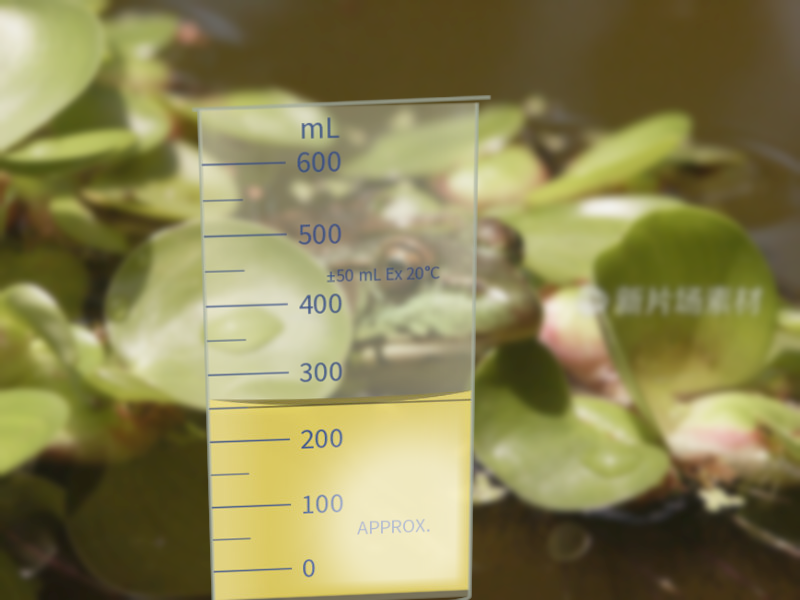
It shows 250,mL
